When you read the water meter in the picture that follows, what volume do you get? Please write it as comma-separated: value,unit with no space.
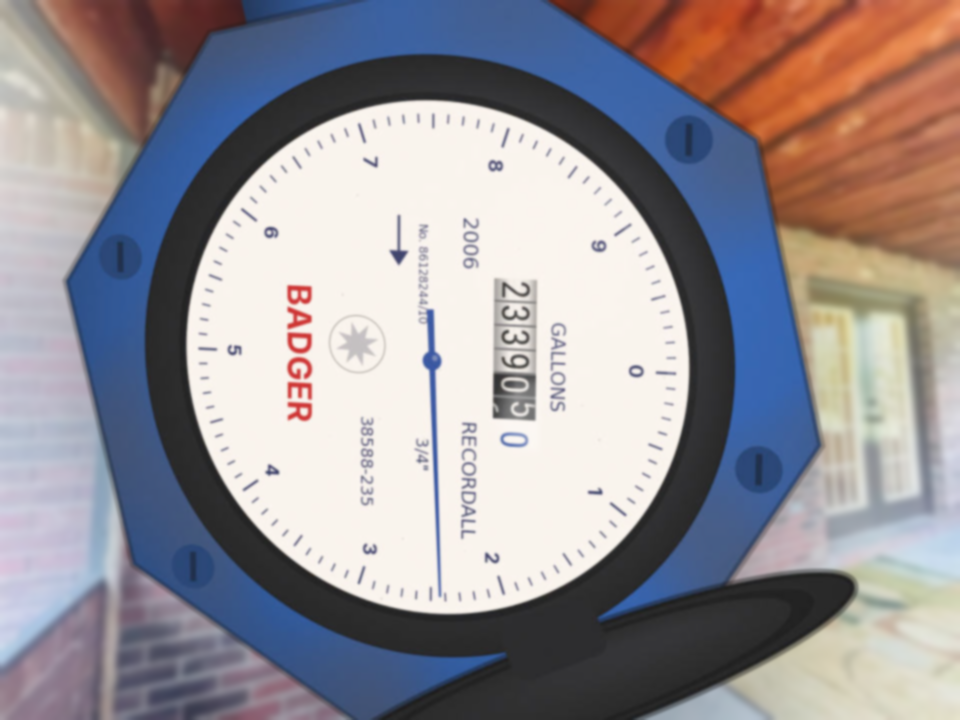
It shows 2339052.4,gal
